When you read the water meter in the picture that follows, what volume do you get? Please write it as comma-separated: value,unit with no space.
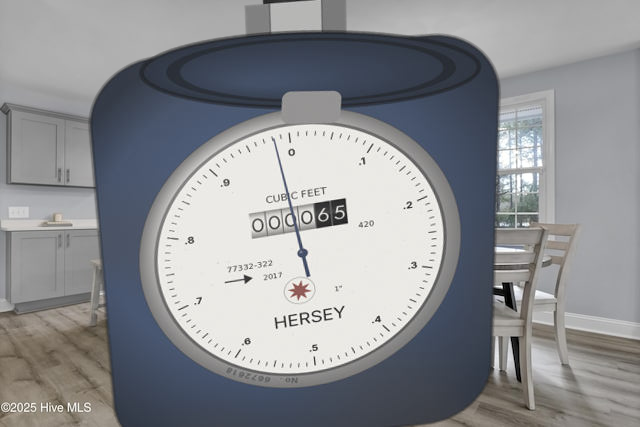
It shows 64.98,ft³
